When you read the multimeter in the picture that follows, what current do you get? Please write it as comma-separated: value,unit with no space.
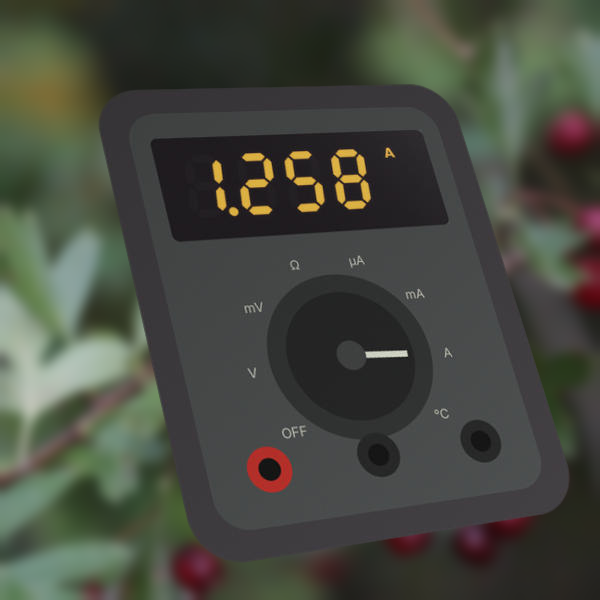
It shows 1.258,A
